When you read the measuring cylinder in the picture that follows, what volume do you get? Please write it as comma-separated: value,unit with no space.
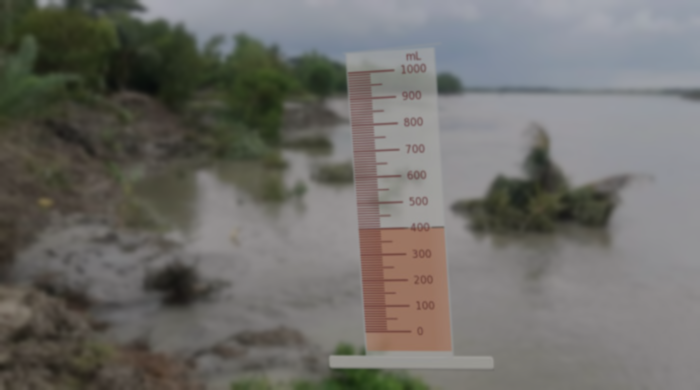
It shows 400,mL
